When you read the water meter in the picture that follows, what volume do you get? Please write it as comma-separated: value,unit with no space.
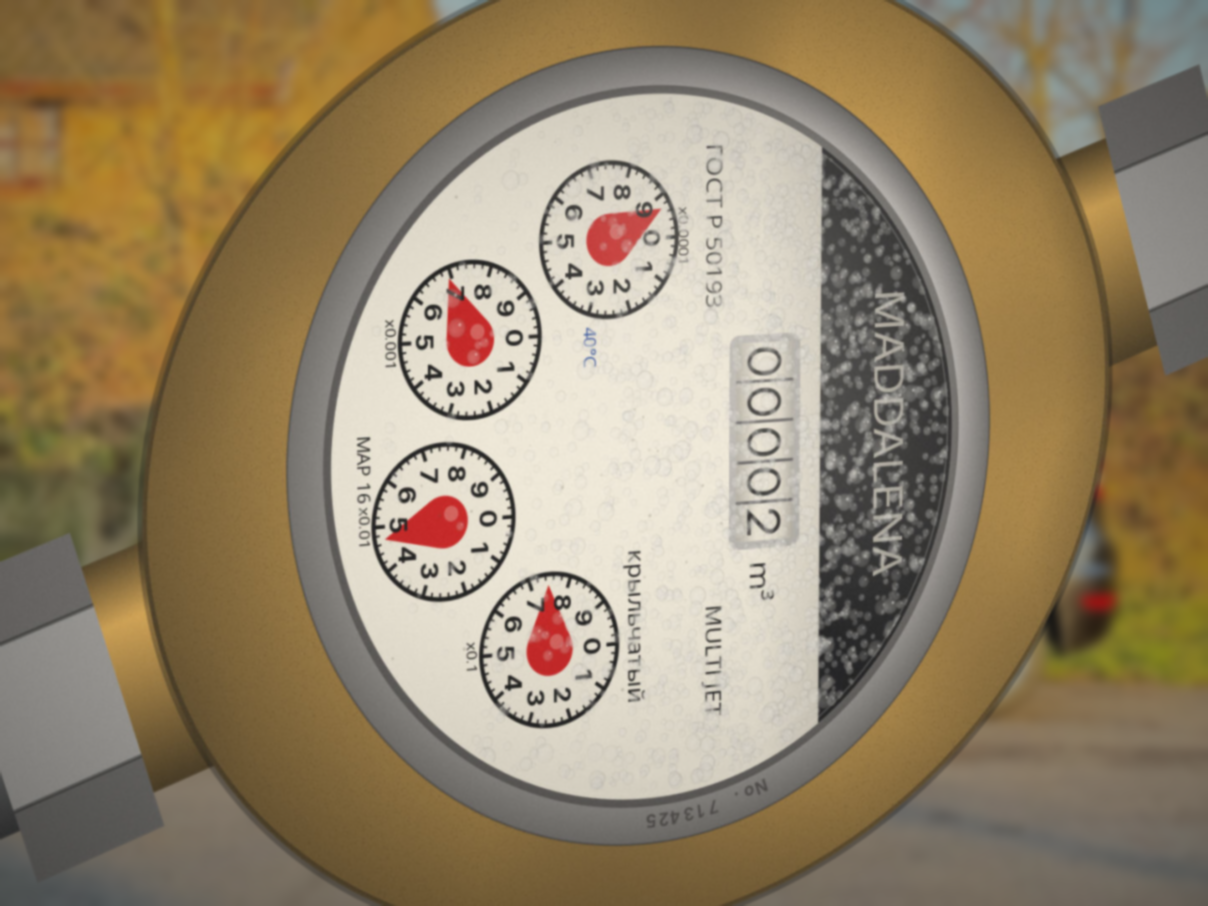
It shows 2.7469,m³
